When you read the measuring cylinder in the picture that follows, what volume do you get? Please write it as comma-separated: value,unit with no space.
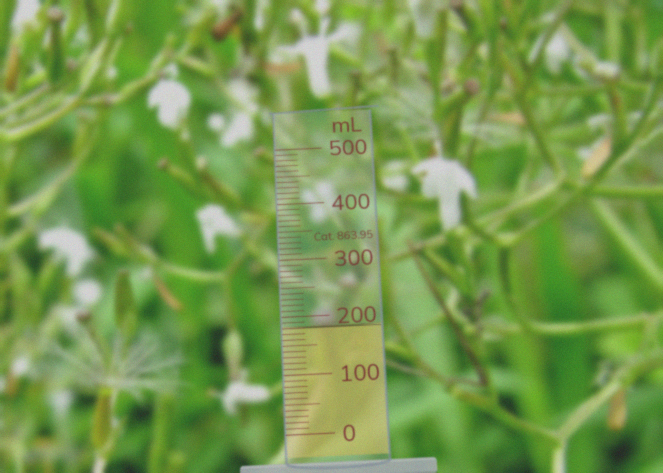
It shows 180,mL
